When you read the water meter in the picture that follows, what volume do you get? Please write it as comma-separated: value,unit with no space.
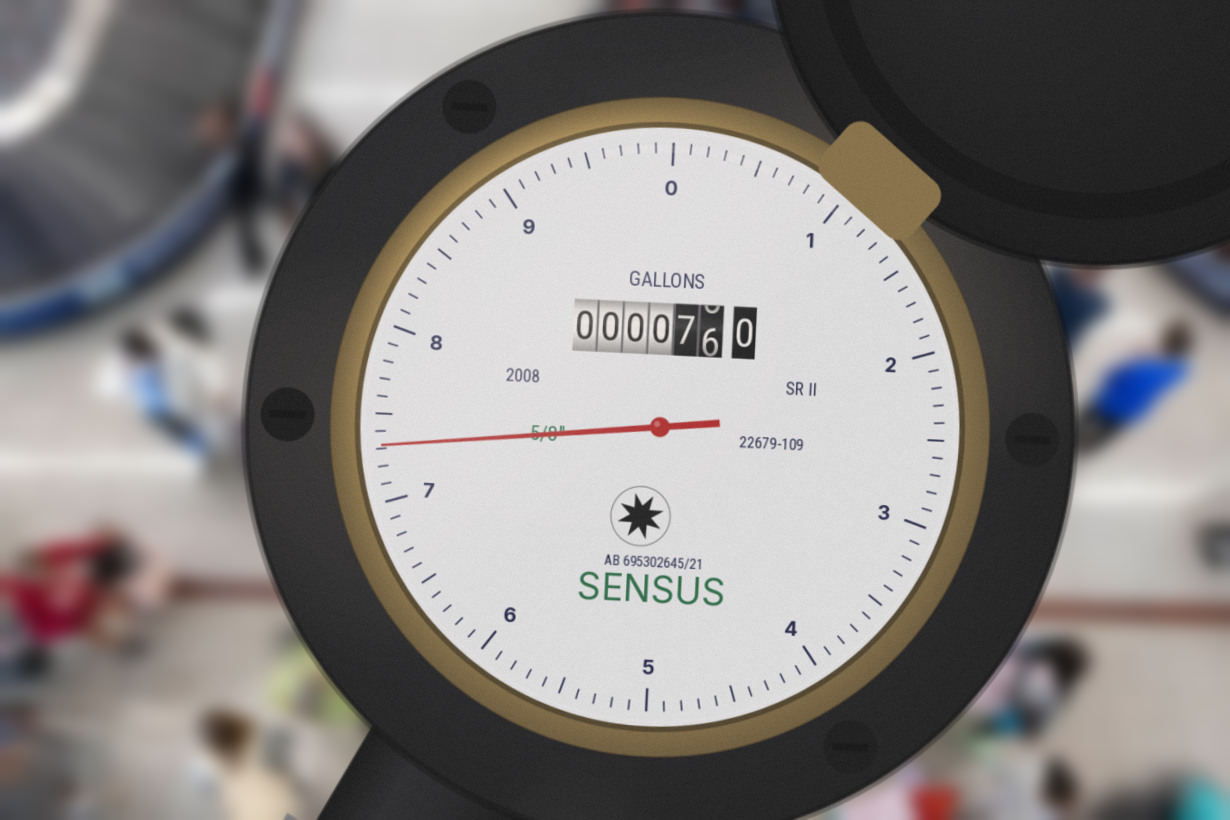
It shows 757.3,gal
